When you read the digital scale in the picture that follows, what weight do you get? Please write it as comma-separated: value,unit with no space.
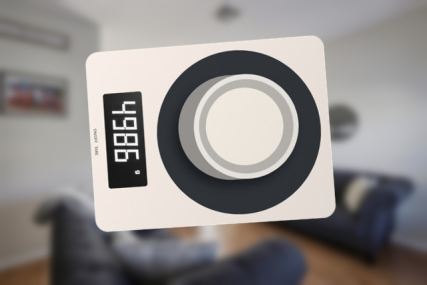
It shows 4986,g
